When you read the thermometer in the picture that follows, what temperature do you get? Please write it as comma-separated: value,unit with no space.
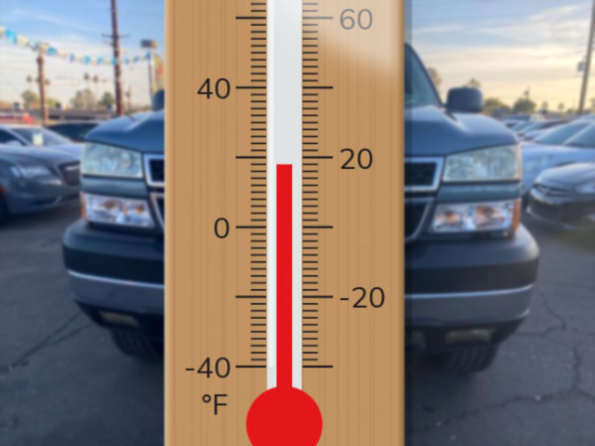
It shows 18,°F
